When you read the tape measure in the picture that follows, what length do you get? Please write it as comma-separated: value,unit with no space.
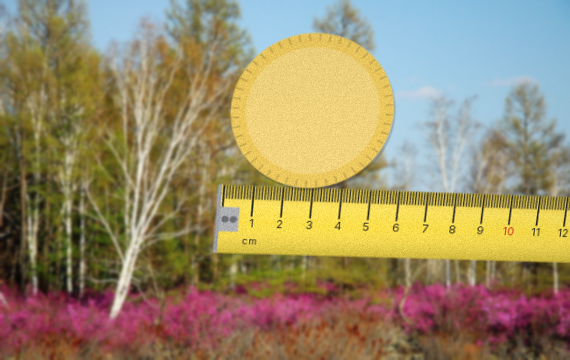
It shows 5.5,cm
